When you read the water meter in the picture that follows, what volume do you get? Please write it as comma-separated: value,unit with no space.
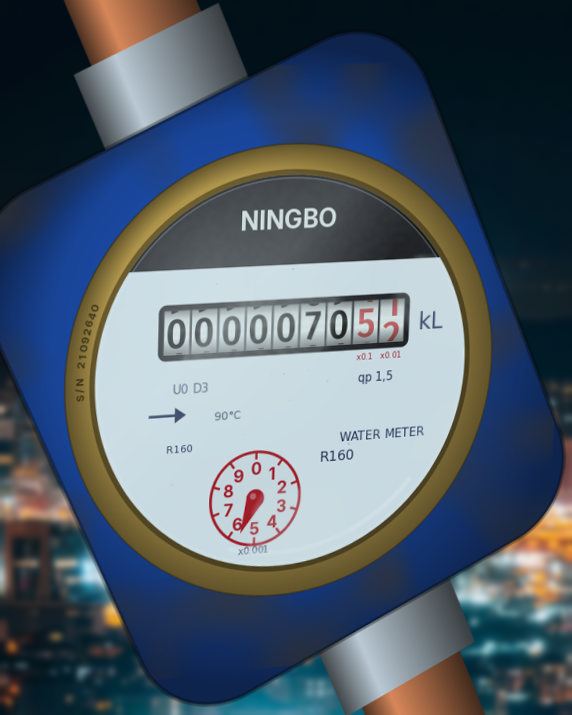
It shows 70.515,kL
